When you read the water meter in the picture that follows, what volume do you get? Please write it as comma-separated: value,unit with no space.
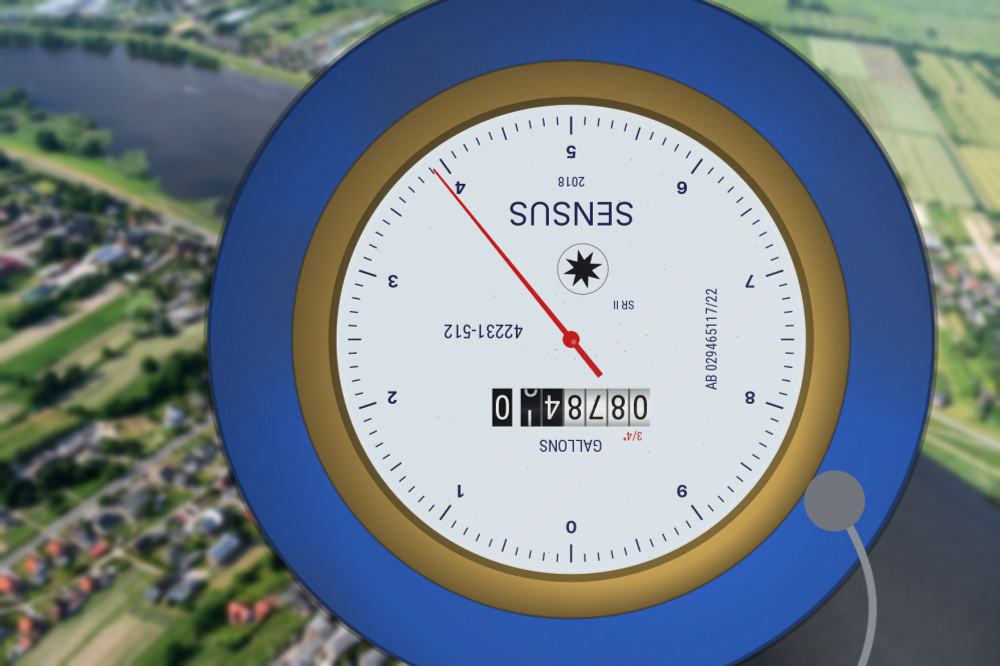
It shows 878413.9,gal
